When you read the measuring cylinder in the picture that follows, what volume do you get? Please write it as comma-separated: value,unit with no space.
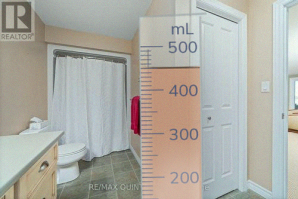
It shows 450,mL
